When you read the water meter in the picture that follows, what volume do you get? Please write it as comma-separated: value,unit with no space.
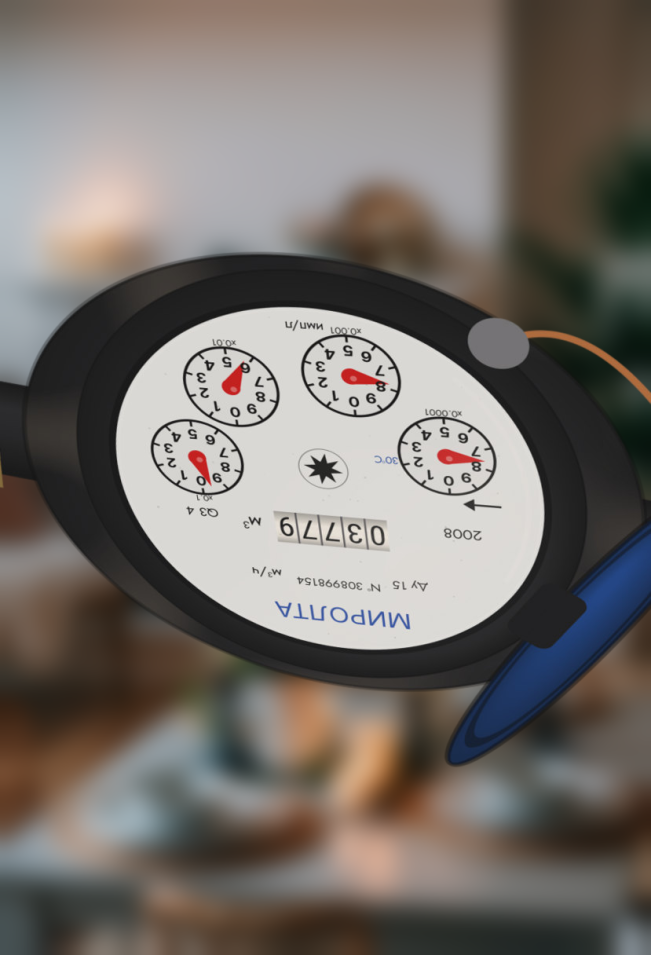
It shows 3778.9577,m³
